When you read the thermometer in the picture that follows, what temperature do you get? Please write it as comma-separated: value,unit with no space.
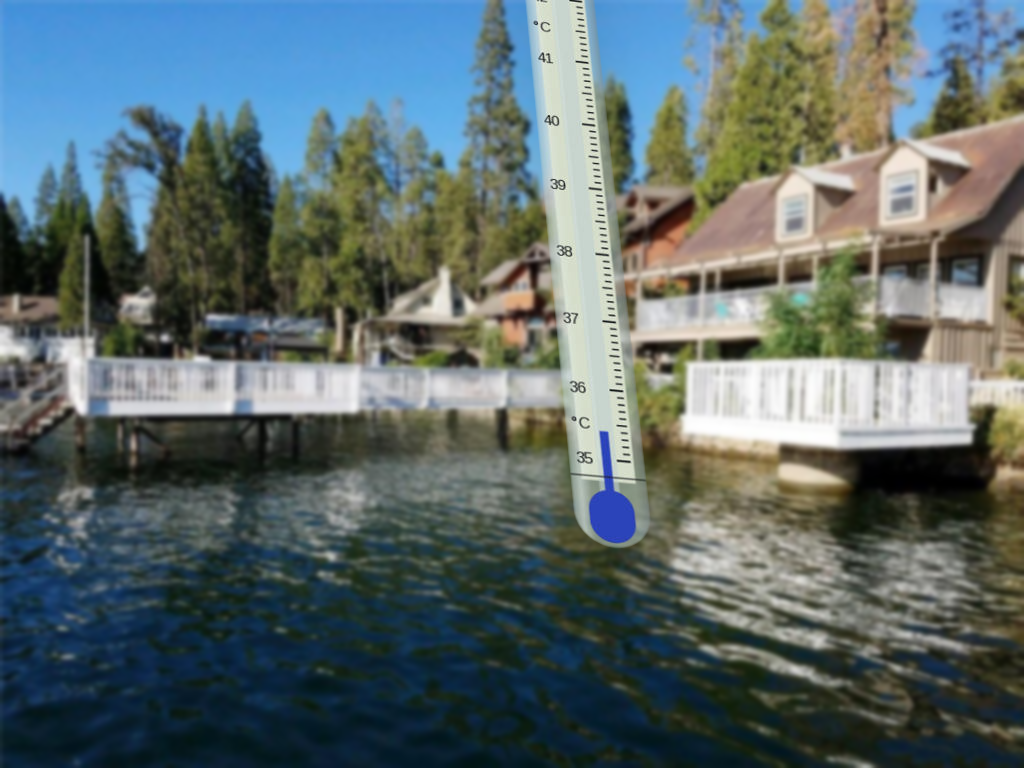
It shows 35.4,°C
